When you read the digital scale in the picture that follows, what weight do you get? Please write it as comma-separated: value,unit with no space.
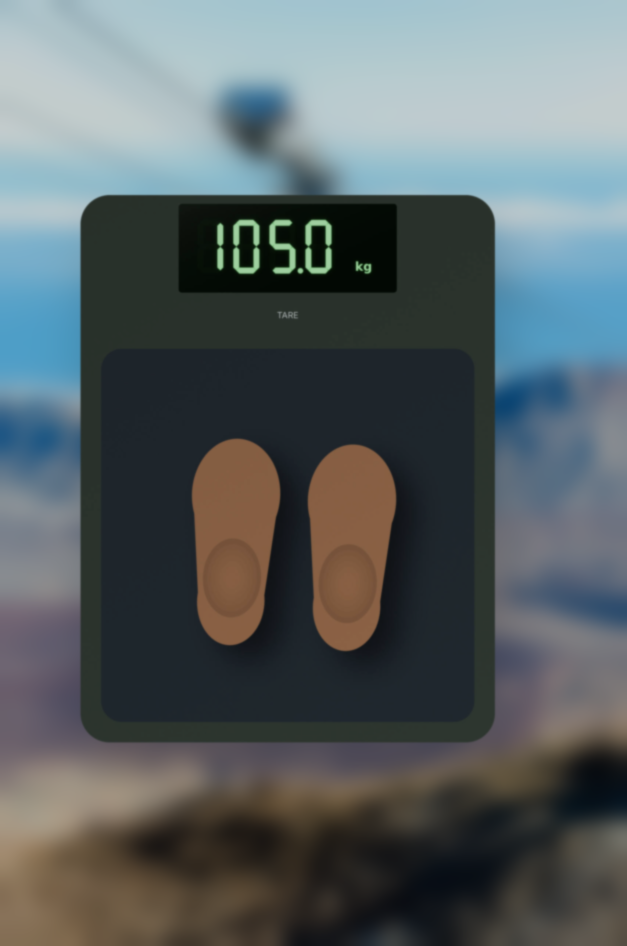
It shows 105.0,kg
